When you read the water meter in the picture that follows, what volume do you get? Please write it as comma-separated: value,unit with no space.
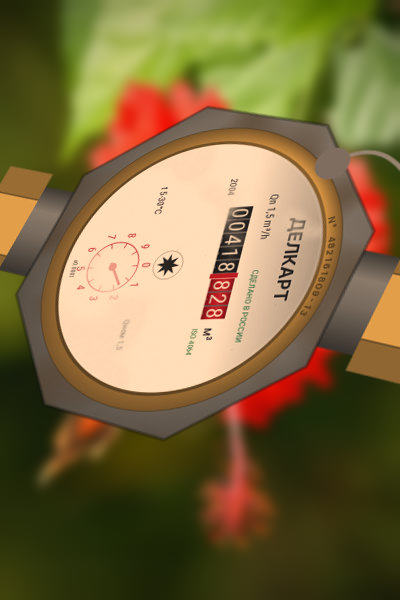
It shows 418.8281,m³
